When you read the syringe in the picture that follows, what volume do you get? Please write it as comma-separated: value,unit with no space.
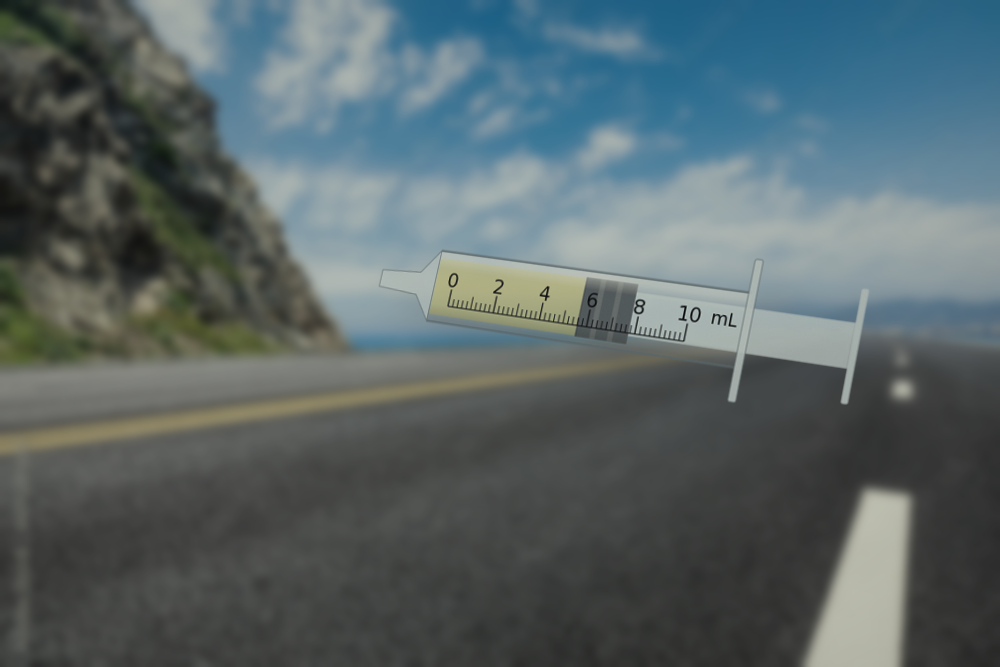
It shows 5.6,mL
